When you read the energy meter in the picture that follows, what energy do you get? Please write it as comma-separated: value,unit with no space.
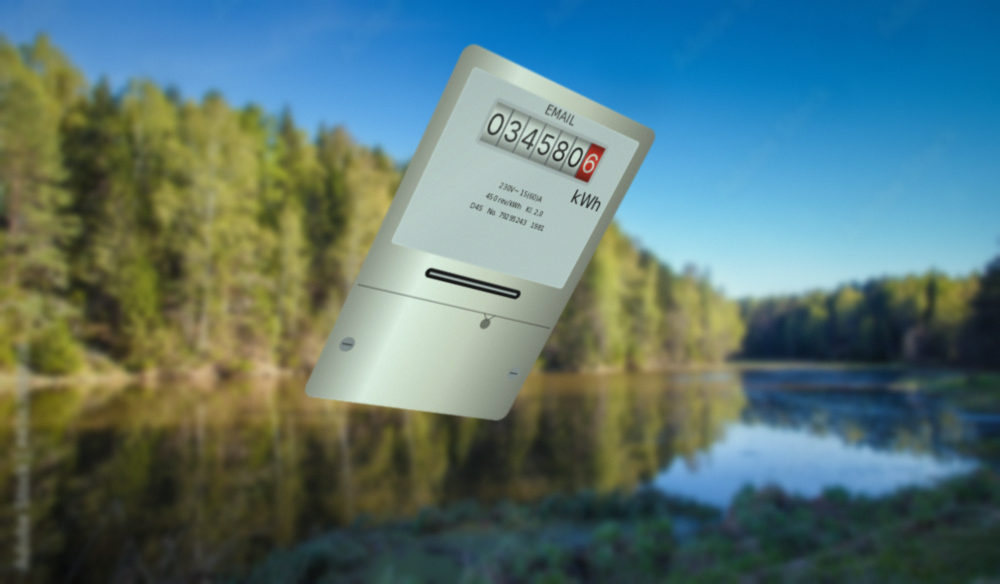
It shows 34580.6,kWh
